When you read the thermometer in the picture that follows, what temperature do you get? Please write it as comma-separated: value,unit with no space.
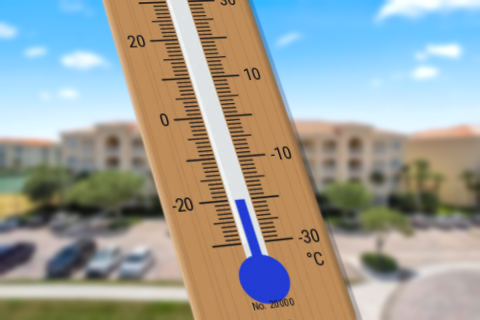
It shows -20,°C
